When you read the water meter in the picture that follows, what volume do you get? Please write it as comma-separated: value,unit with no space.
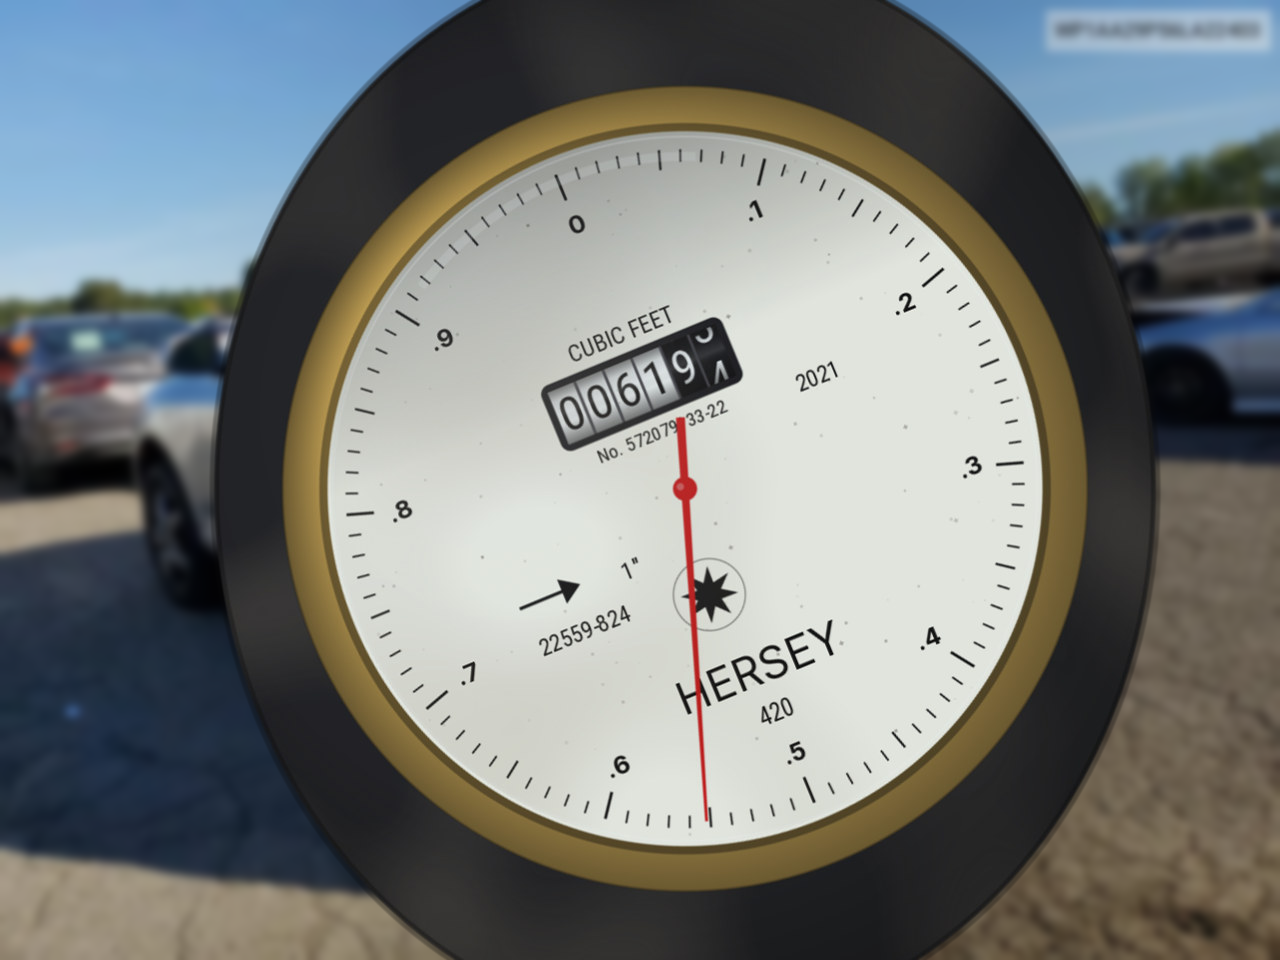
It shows 6193.55,ft³
